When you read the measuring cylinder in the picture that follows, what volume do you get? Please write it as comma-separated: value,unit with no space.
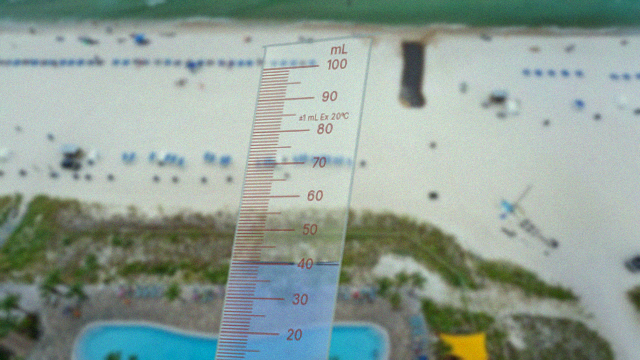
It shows 40,mL
